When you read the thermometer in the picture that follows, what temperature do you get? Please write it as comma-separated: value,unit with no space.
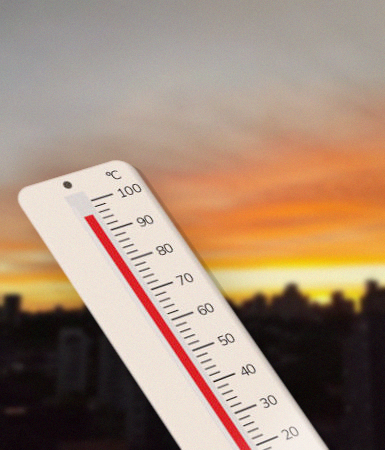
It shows 96,°C
